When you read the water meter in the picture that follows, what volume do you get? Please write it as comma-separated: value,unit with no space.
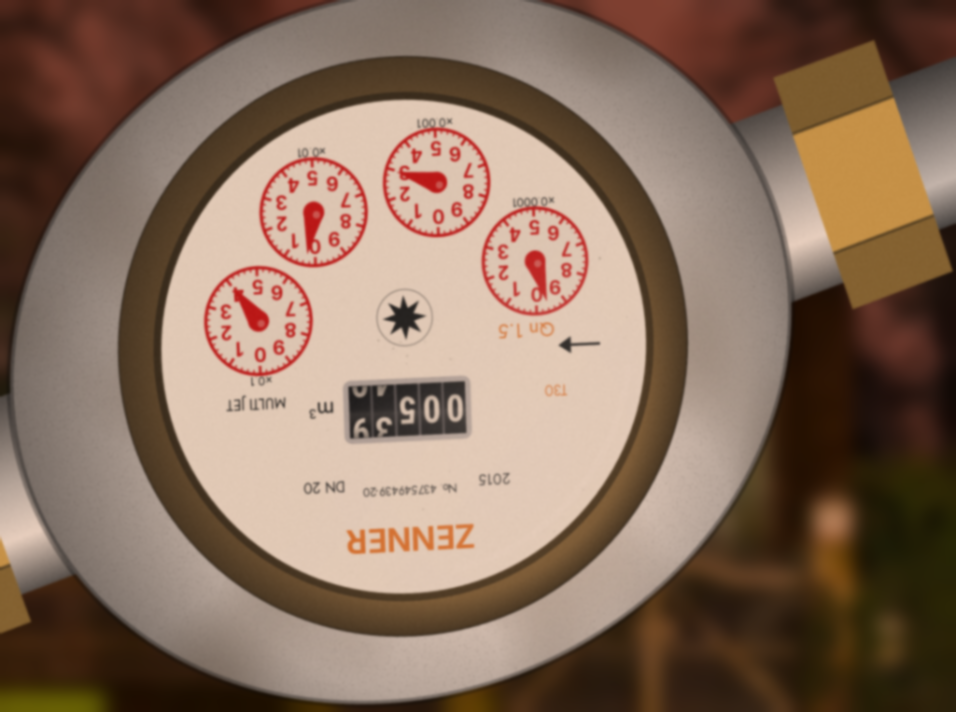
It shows 539.4029,m³
